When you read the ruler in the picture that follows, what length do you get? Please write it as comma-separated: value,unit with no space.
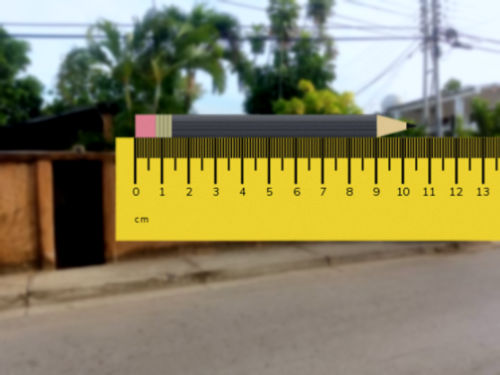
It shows 10.5,cm
